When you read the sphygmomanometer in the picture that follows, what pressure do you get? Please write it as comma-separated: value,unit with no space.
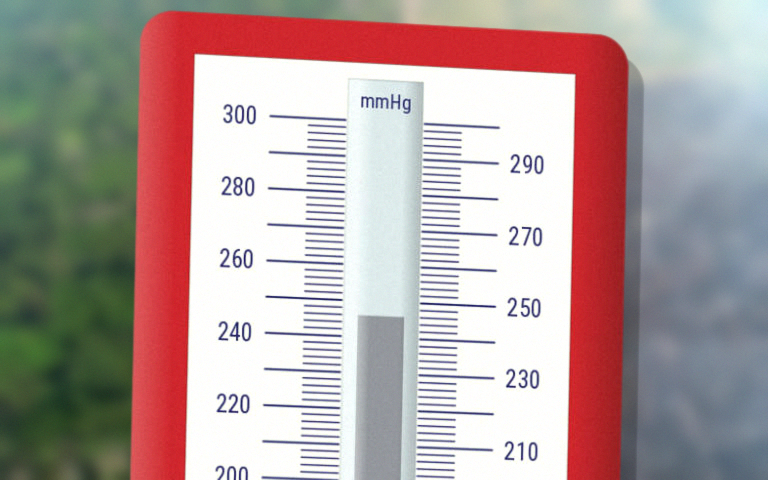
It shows 246,mmHg
